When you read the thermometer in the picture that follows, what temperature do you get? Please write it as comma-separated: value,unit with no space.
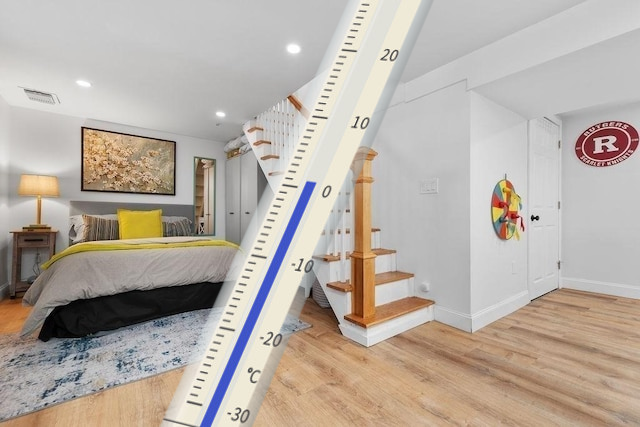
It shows 1,°C
